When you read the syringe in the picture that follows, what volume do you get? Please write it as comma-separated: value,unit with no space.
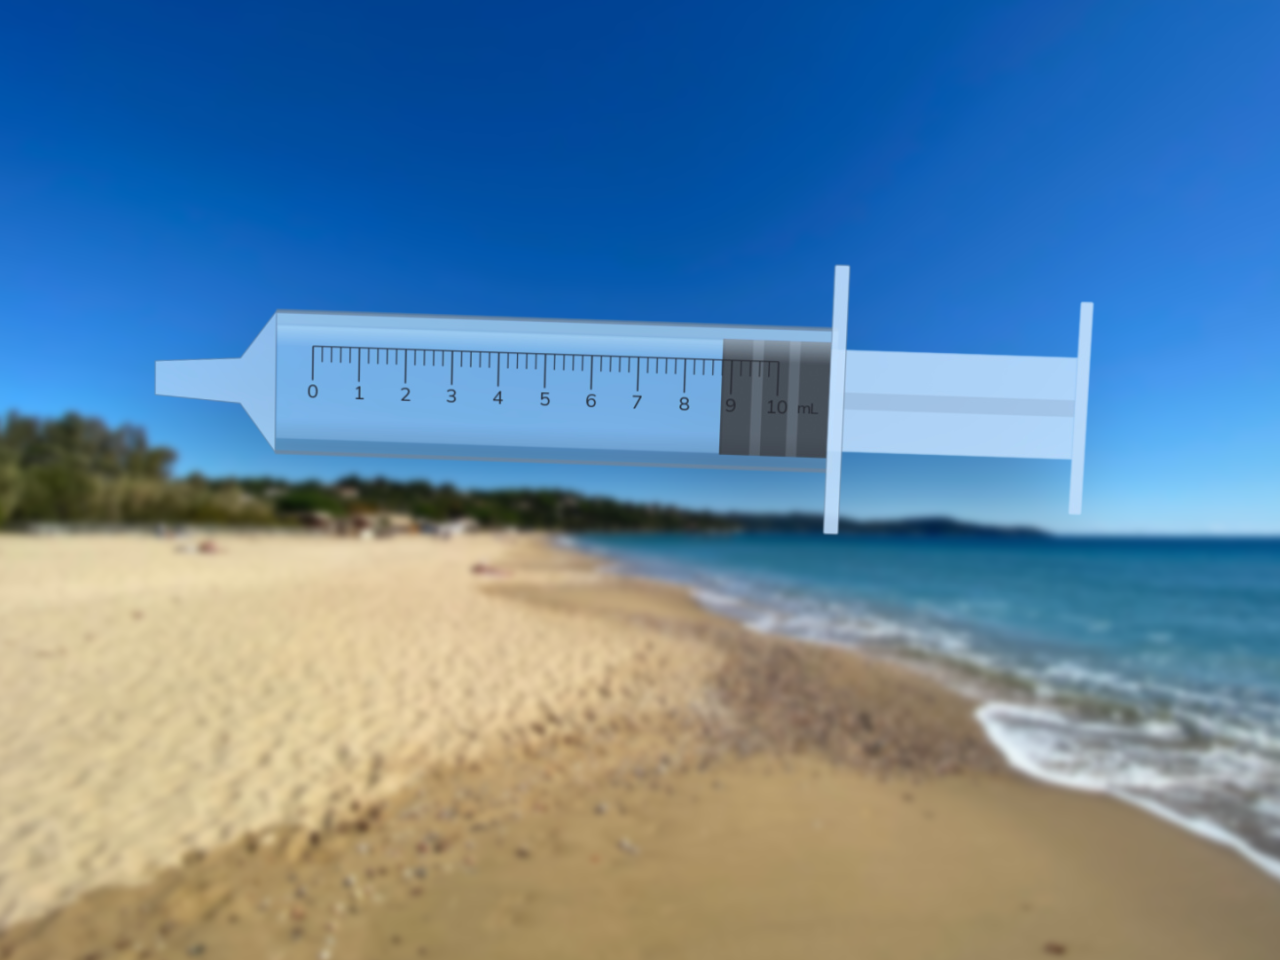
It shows 8.8,mL
